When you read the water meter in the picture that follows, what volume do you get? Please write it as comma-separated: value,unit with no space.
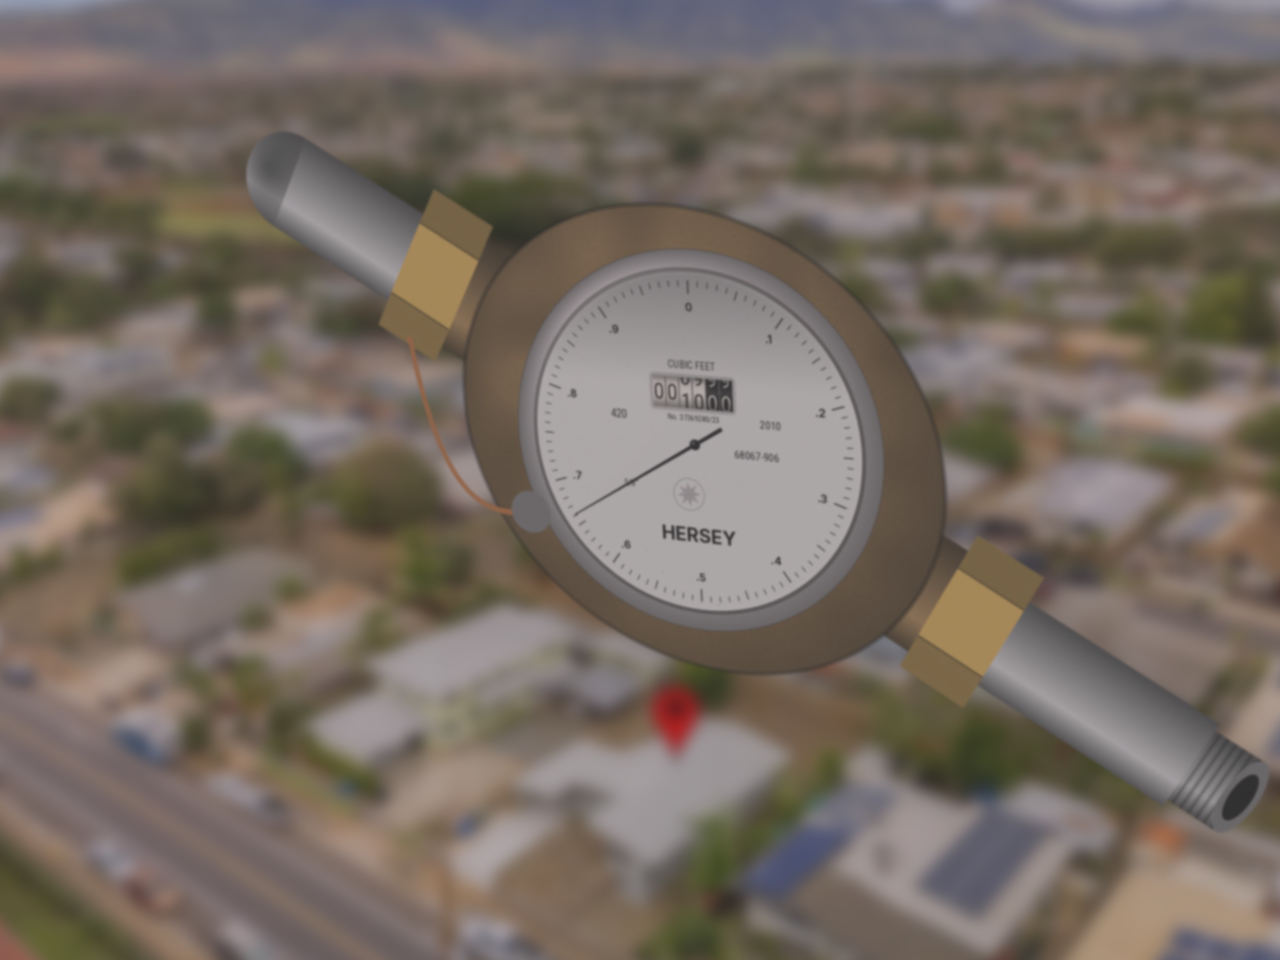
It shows 999.66,ft³
